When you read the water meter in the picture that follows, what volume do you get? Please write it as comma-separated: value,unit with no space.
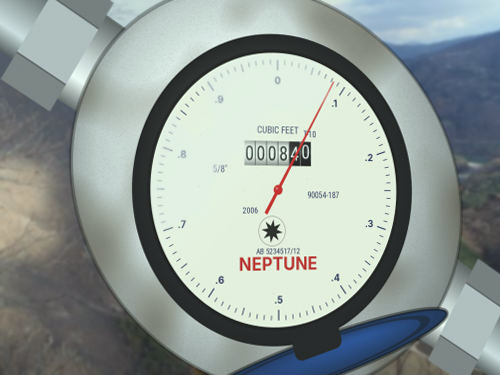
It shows 840.08,ft³
